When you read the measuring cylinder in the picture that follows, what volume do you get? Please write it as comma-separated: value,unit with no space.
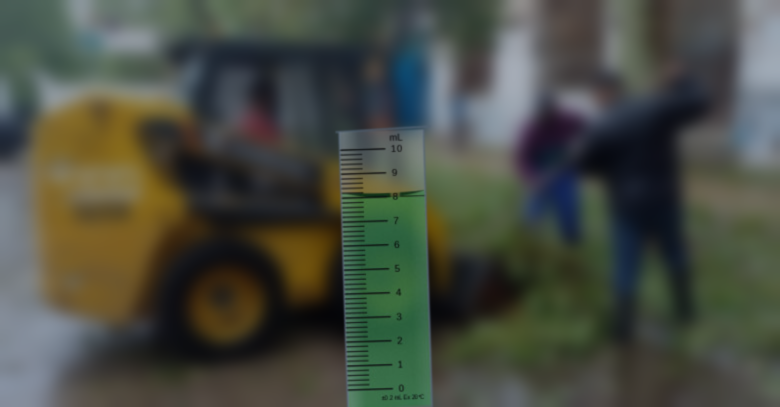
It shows 8,mL
